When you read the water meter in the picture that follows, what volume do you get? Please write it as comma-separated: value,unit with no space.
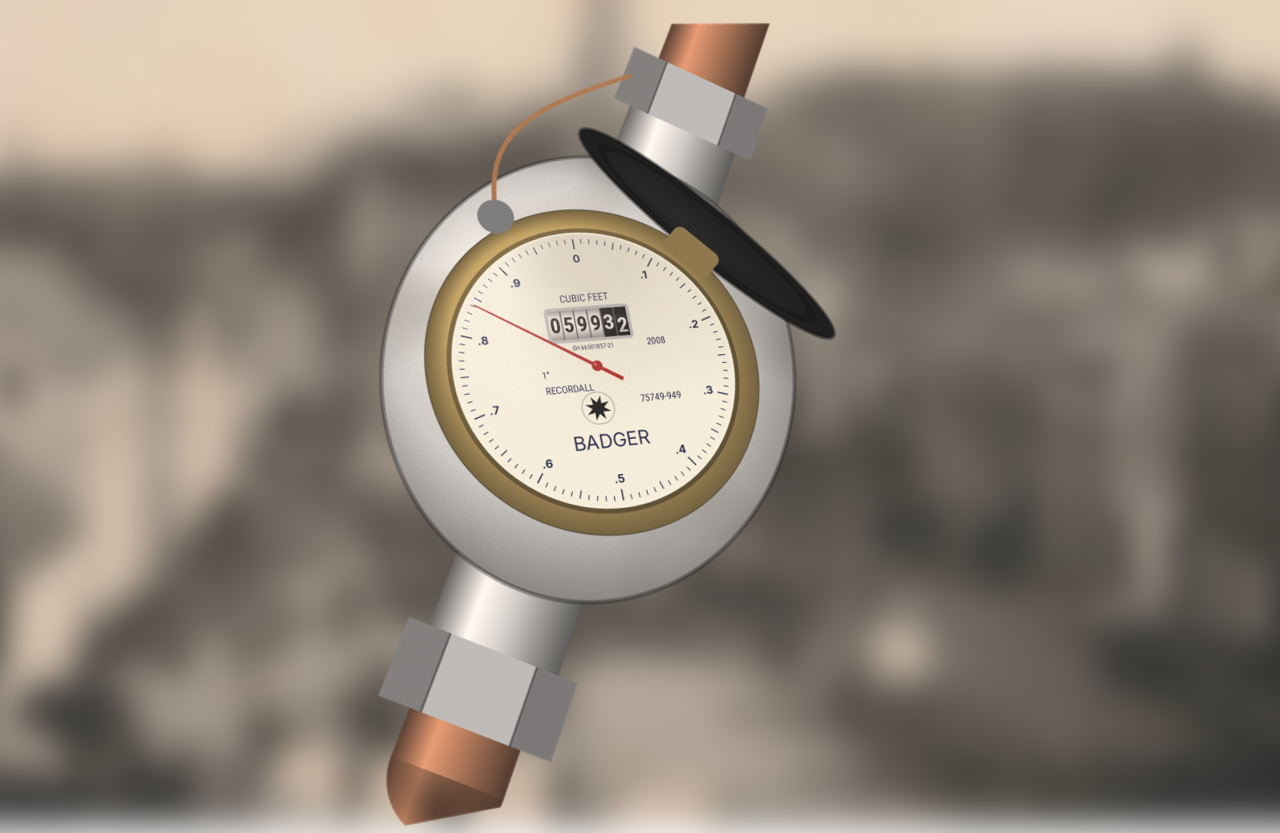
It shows 59931.84,ft³
